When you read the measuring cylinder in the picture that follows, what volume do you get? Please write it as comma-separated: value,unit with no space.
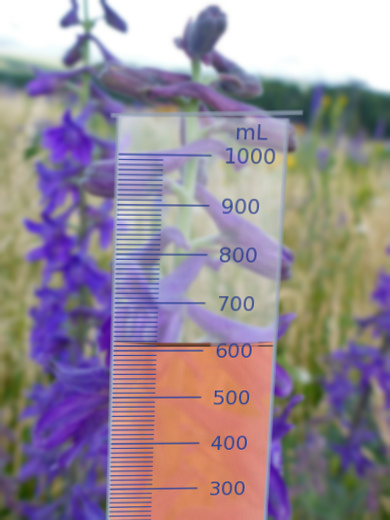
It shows 610,mL
